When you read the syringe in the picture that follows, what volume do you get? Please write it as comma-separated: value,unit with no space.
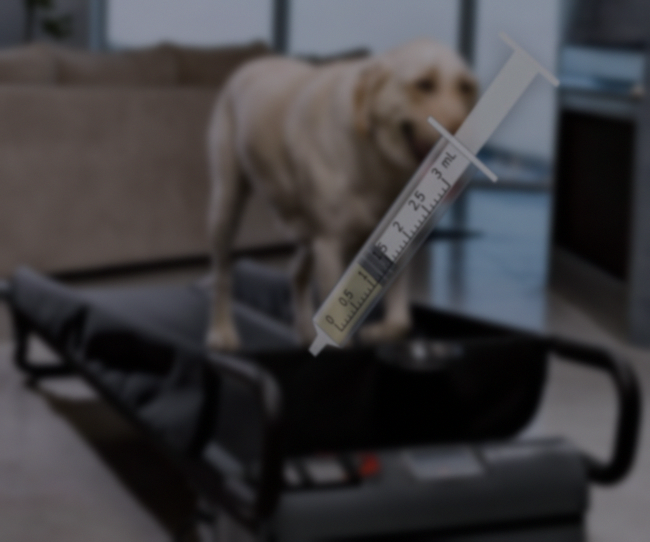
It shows 1.1,mL
